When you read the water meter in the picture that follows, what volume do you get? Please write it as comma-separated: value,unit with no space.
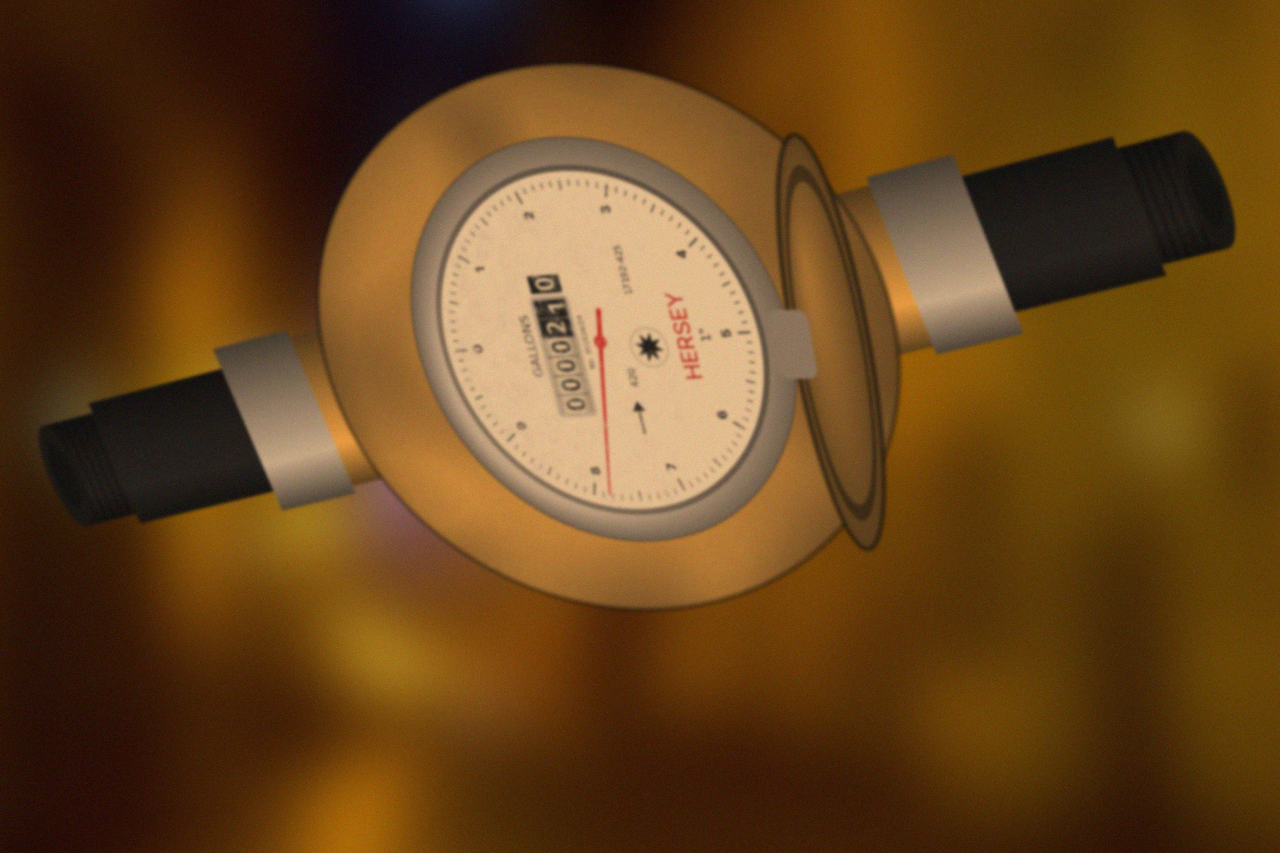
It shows 207.8,gal
